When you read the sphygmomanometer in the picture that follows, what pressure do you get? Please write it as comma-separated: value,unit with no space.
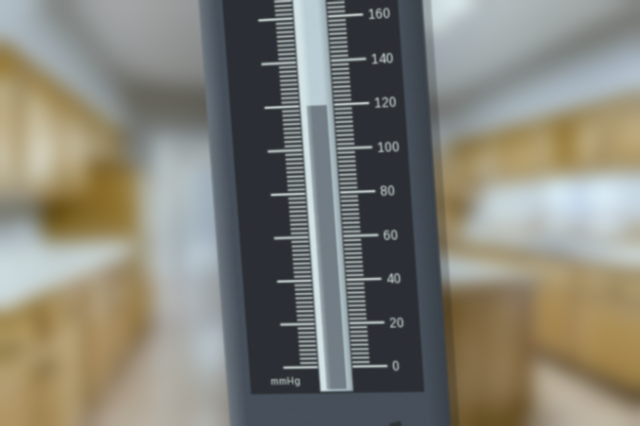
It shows 120,mmHg
